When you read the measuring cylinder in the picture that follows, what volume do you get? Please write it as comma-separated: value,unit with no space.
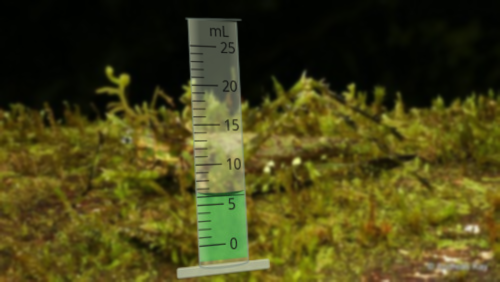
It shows 6,mL
